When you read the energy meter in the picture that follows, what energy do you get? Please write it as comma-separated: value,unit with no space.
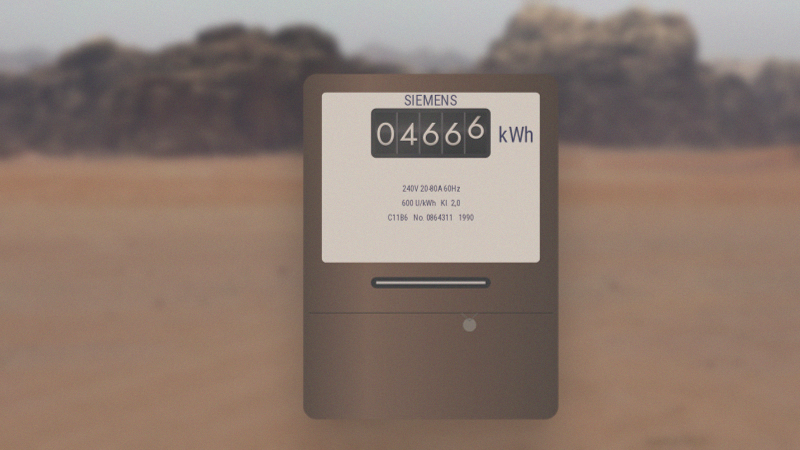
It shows 4666,kWh
